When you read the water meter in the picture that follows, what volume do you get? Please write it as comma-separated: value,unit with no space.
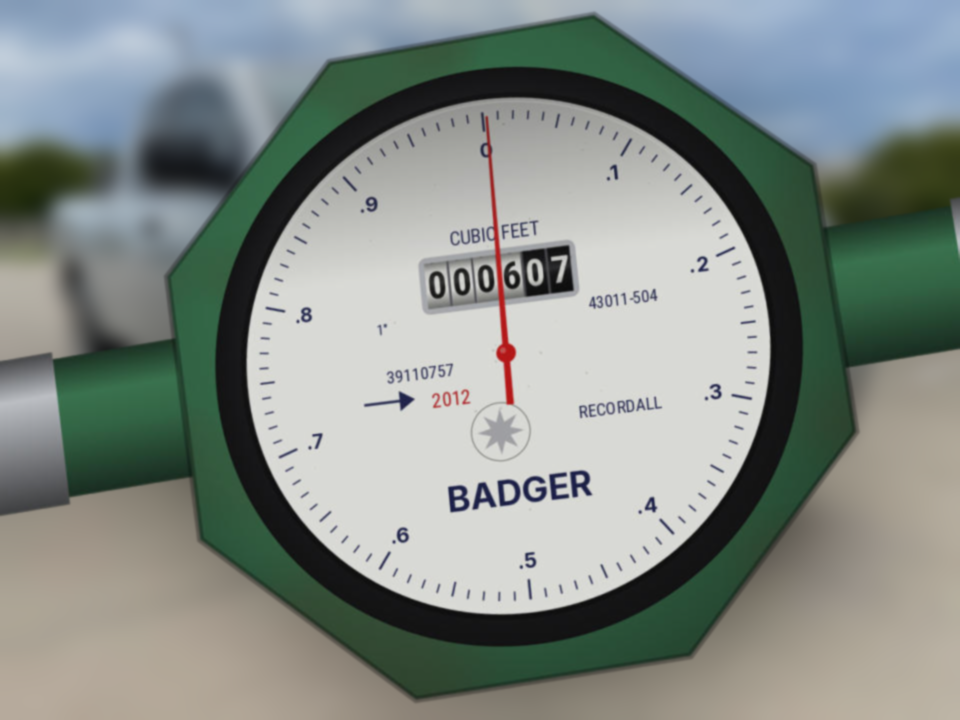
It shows 607.00,ft³
